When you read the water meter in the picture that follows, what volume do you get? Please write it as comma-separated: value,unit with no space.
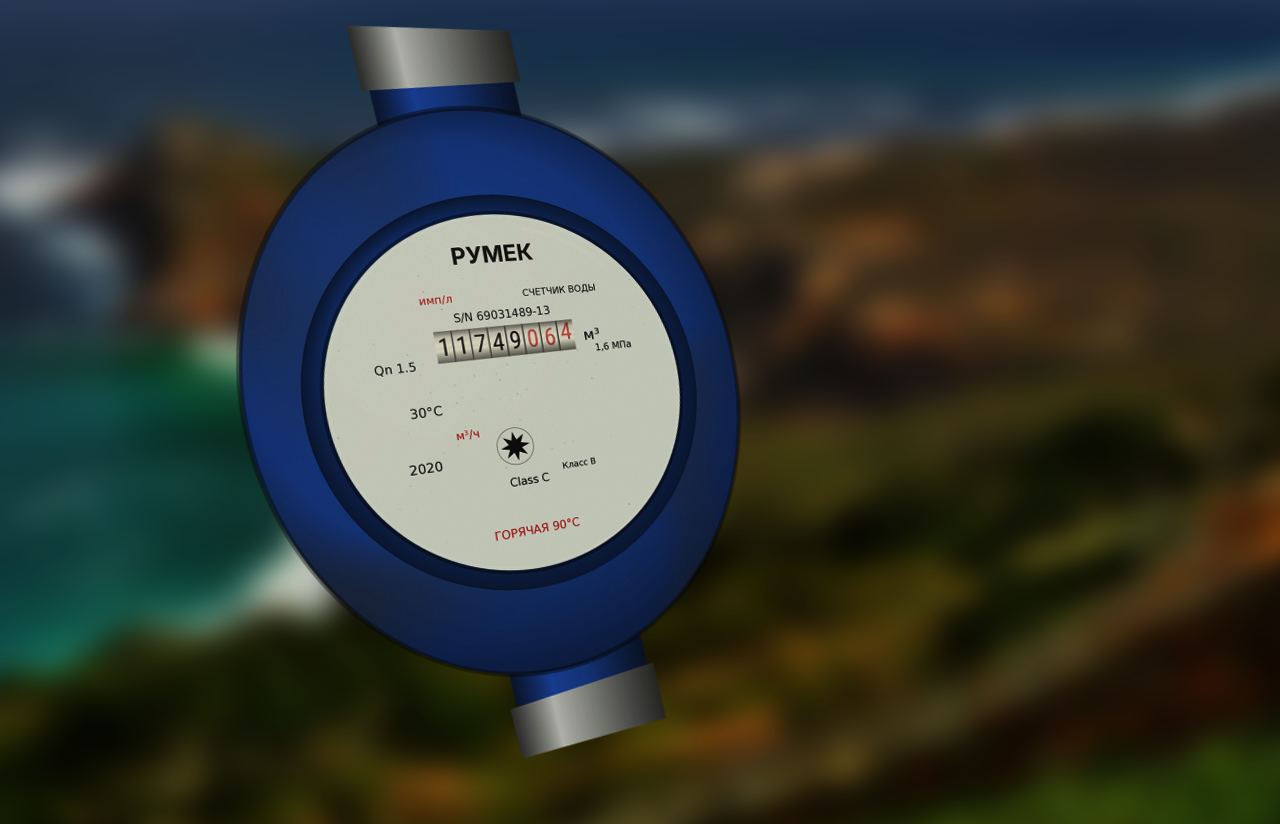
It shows 11749.064,m³
